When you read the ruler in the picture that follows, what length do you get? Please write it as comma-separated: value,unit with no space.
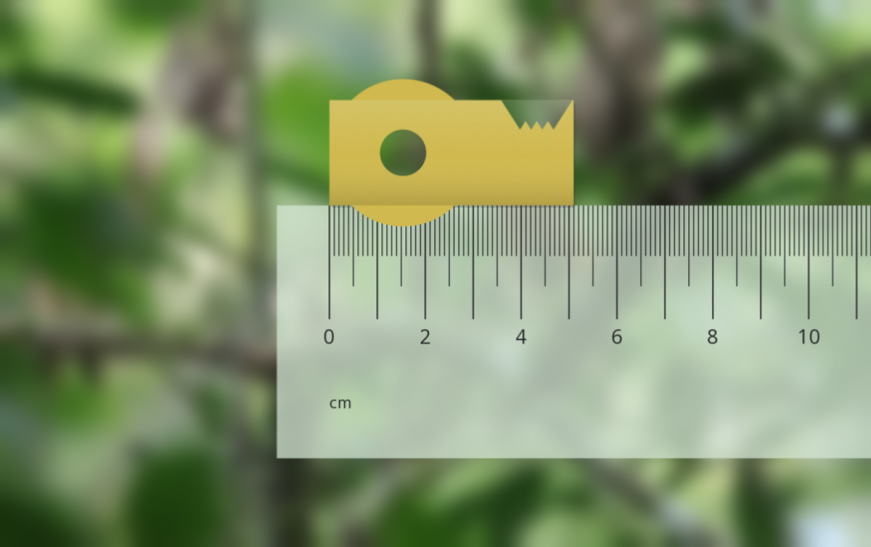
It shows 5.1,cm
